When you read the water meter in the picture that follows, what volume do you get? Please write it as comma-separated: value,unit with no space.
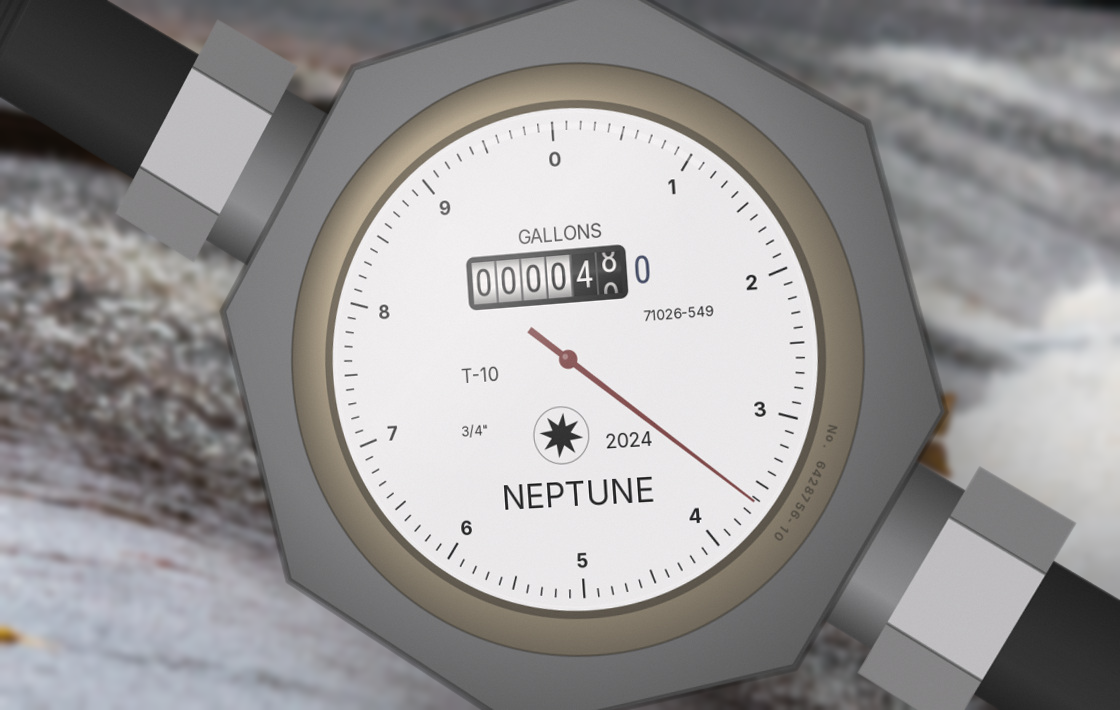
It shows 483.6,gal
